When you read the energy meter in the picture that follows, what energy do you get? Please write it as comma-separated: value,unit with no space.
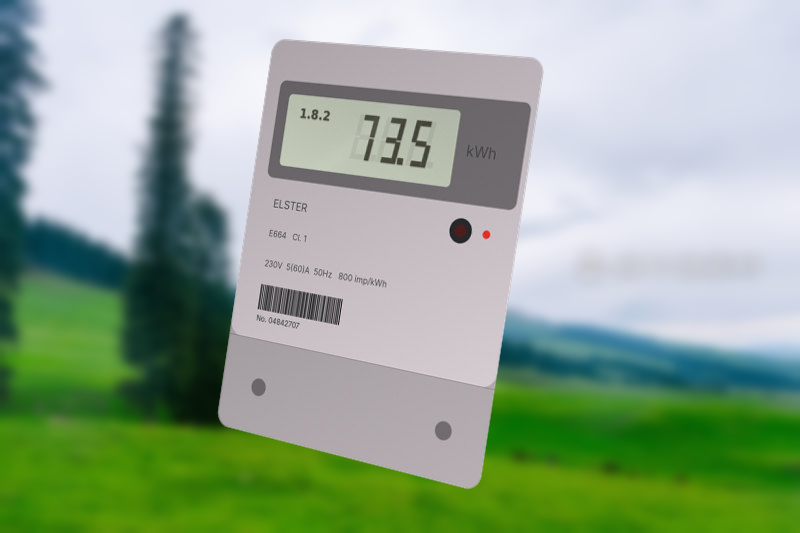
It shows 73.5,kWh
